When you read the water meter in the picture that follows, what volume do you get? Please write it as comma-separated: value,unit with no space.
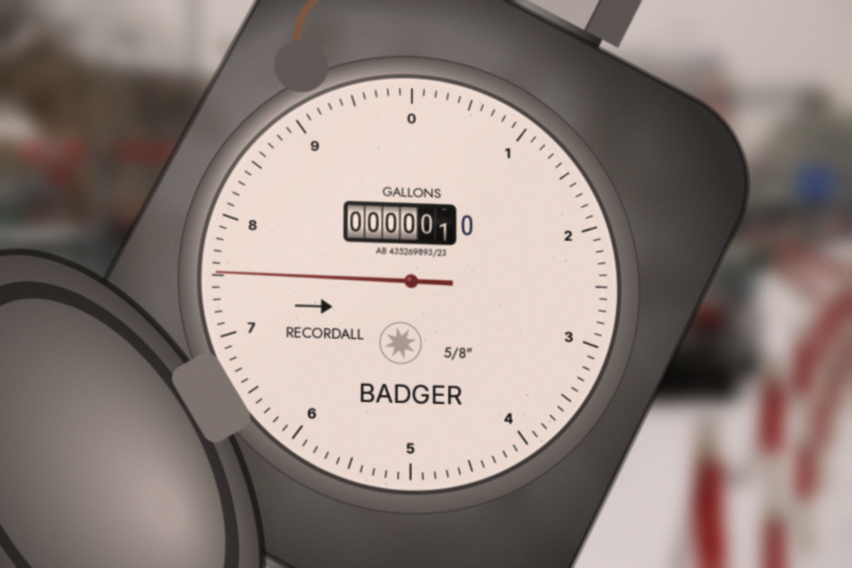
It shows 7.5,gal
